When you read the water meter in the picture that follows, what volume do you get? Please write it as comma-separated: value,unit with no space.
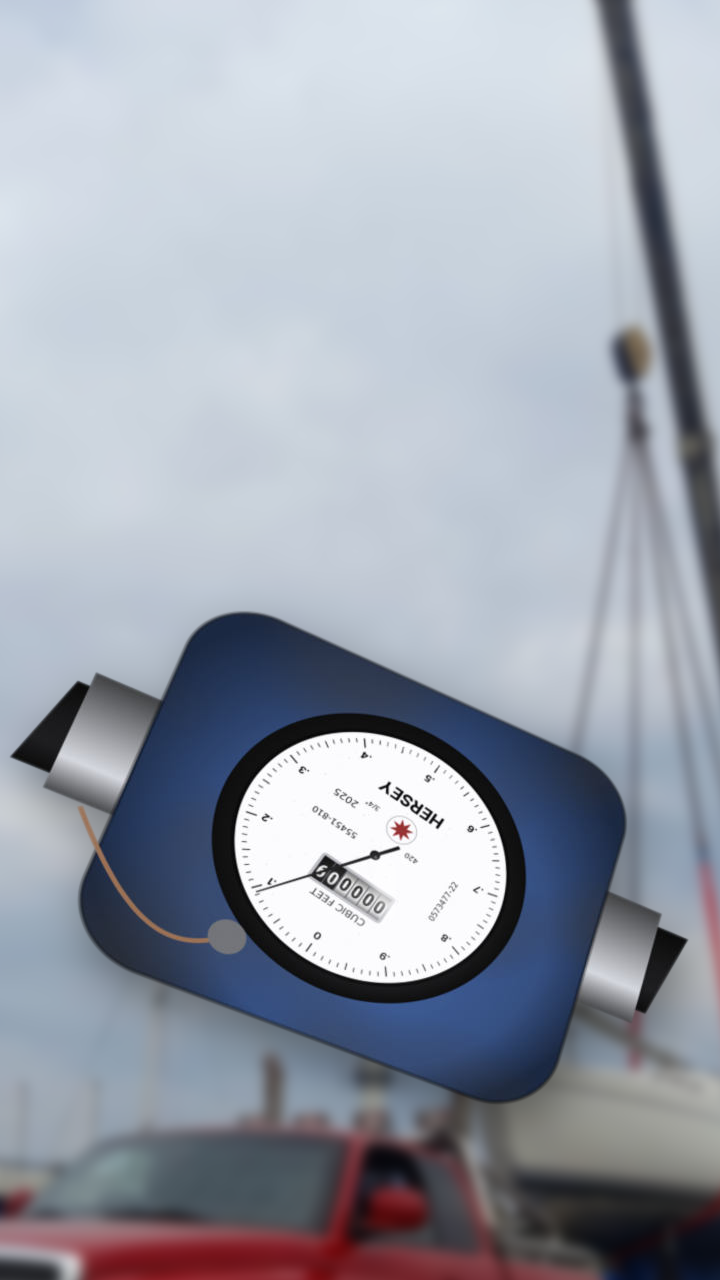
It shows 9.09,ft³
